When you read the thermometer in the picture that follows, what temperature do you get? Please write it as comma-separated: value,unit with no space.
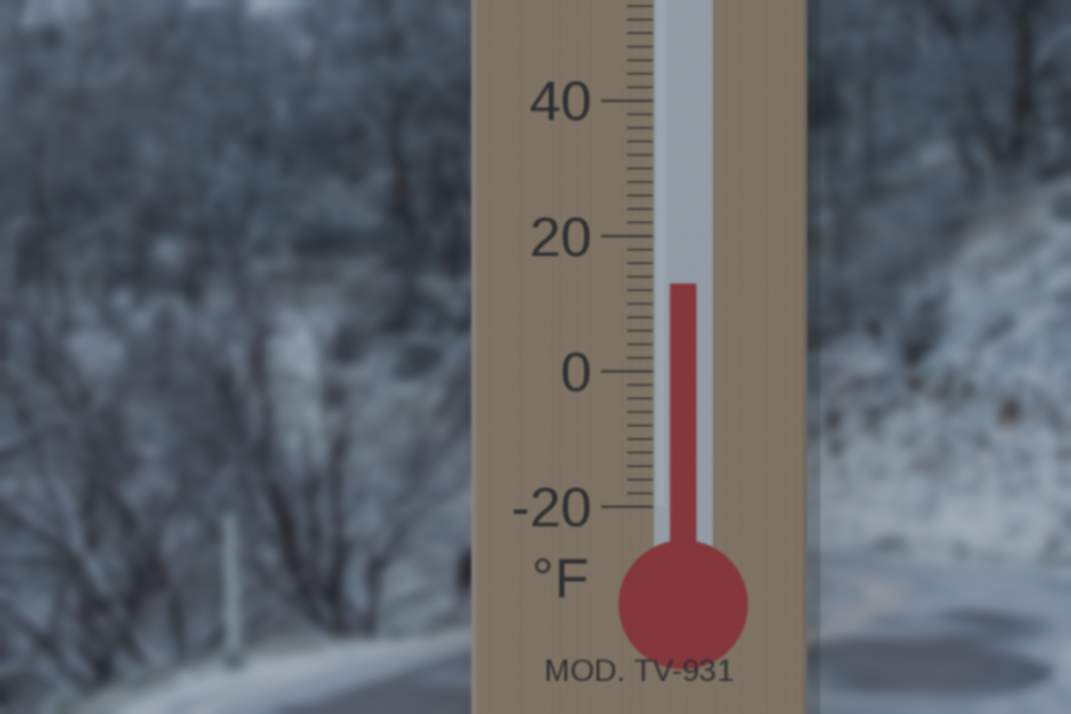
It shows 13,°F
